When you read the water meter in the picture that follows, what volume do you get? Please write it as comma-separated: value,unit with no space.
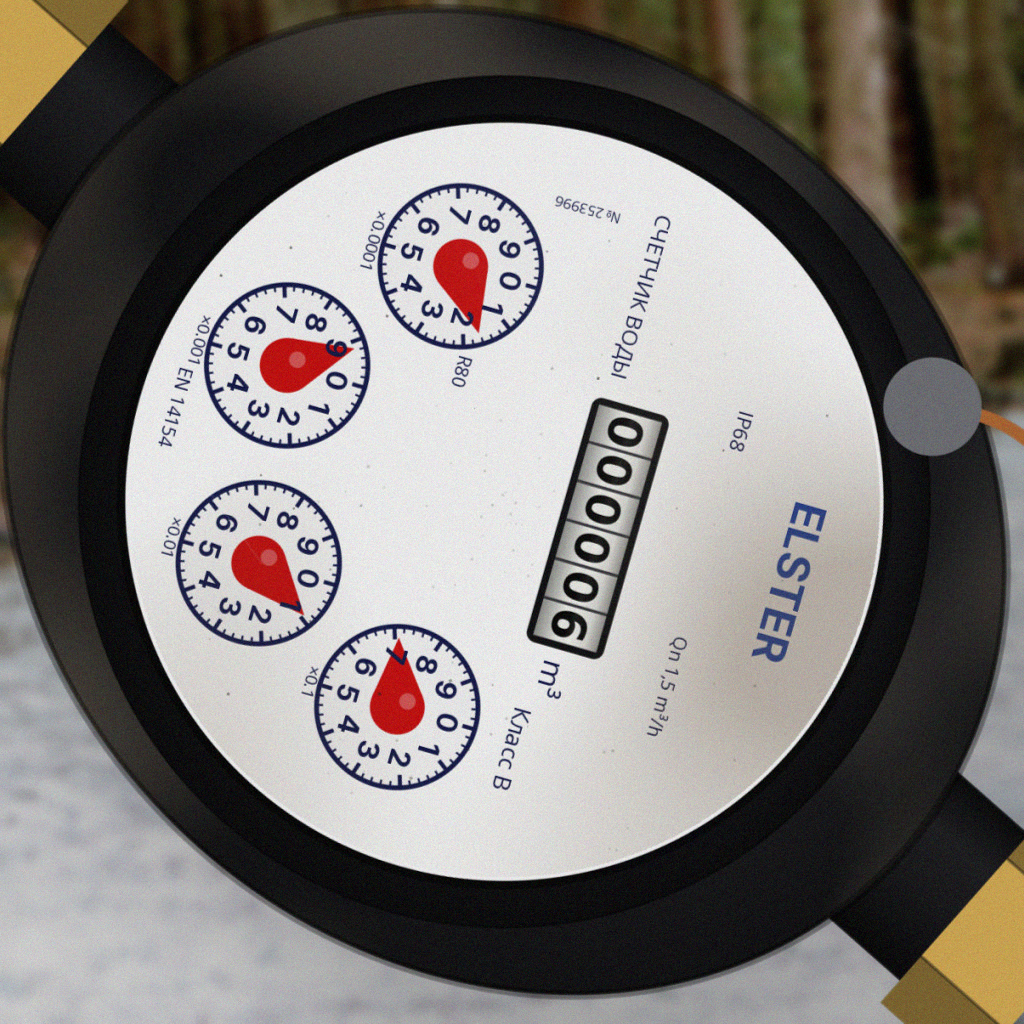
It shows 6.7091,m³
